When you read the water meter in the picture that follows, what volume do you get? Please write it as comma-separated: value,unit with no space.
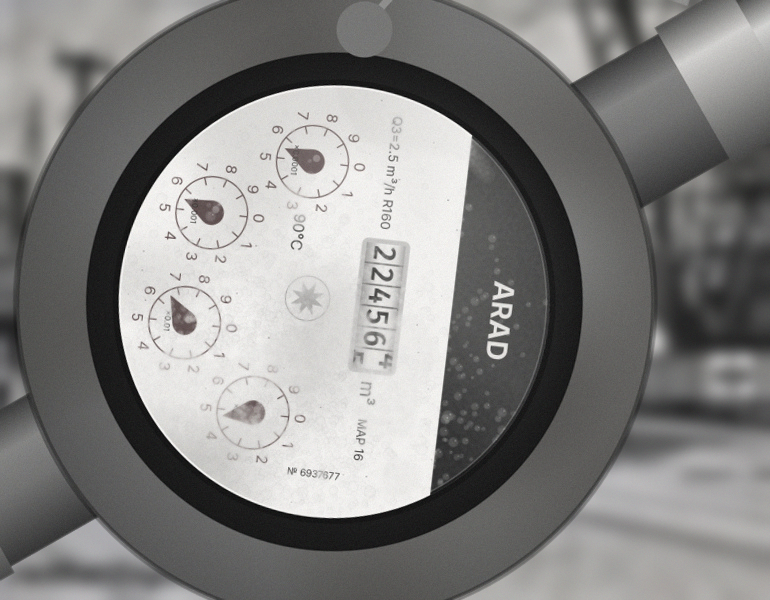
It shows 224564.4655,m³
